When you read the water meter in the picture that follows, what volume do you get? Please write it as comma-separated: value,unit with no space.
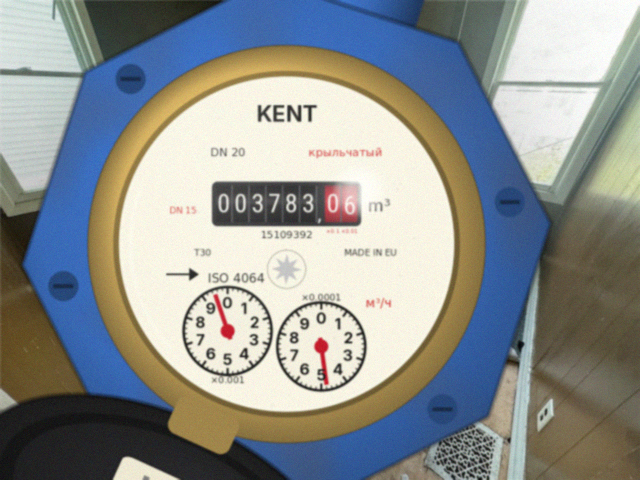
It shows 3783.0594,m³
